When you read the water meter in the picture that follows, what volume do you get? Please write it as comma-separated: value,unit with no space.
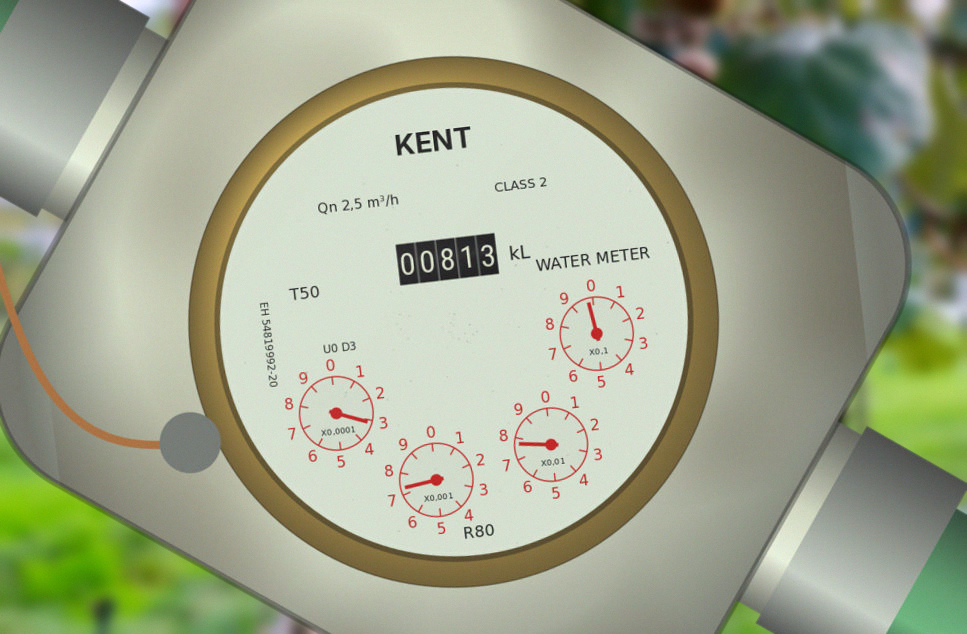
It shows 812.9773,kL
